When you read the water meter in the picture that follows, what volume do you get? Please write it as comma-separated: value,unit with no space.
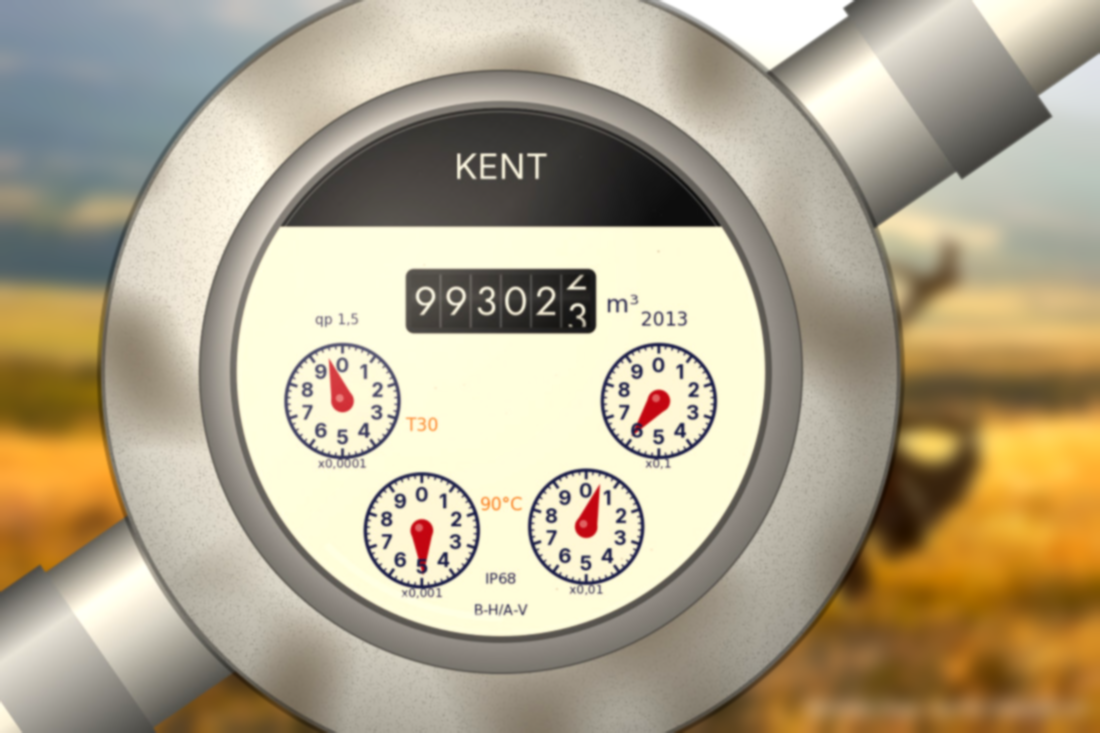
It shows 993022.6049,m³
